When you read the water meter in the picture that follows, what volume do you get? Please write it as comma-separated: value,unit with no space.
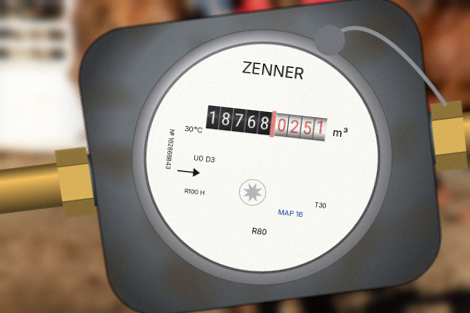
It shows 18768.0251,m³
